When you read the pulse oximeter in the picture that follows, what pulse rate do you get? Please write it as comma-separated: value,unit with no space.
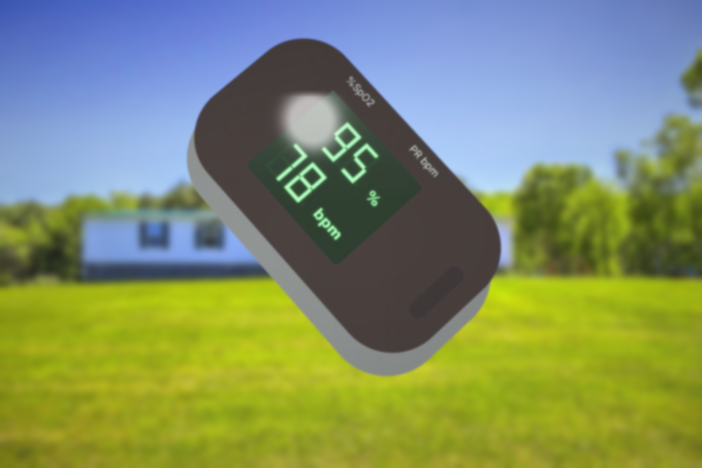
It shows 78,bpm
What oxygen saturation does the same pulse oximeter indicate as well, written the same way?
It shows 95,%
